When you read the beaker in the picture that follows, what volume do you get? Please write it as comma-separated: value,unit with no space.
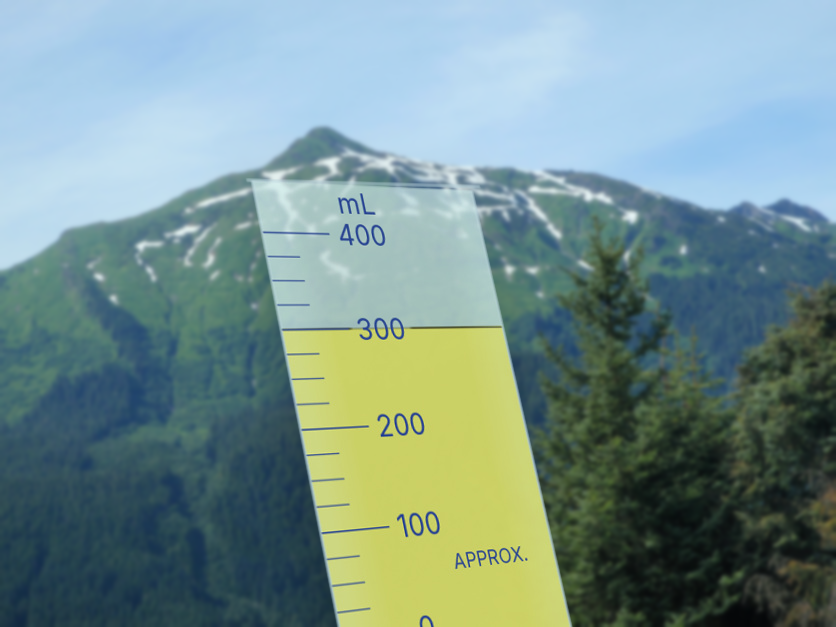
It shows 300,mL
